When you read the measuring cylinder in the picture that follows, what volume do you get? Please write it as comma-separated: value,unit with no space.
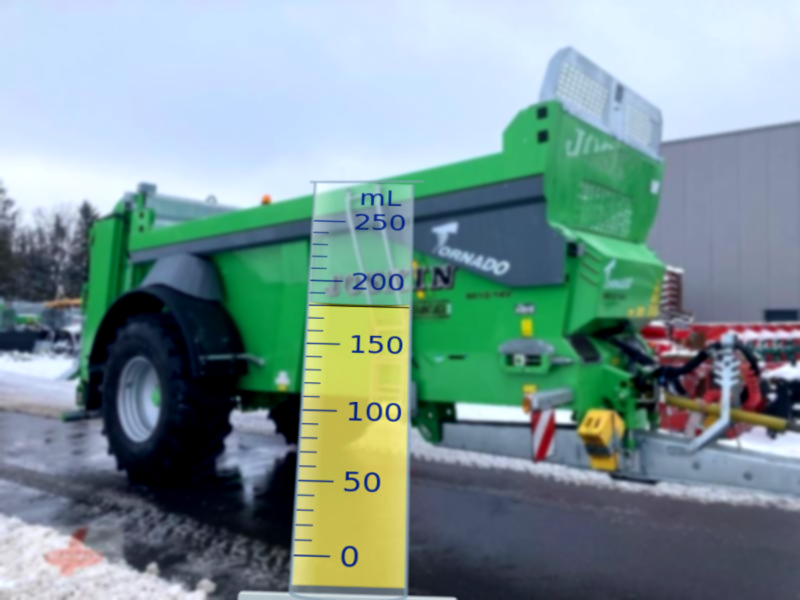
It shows 180,mL
